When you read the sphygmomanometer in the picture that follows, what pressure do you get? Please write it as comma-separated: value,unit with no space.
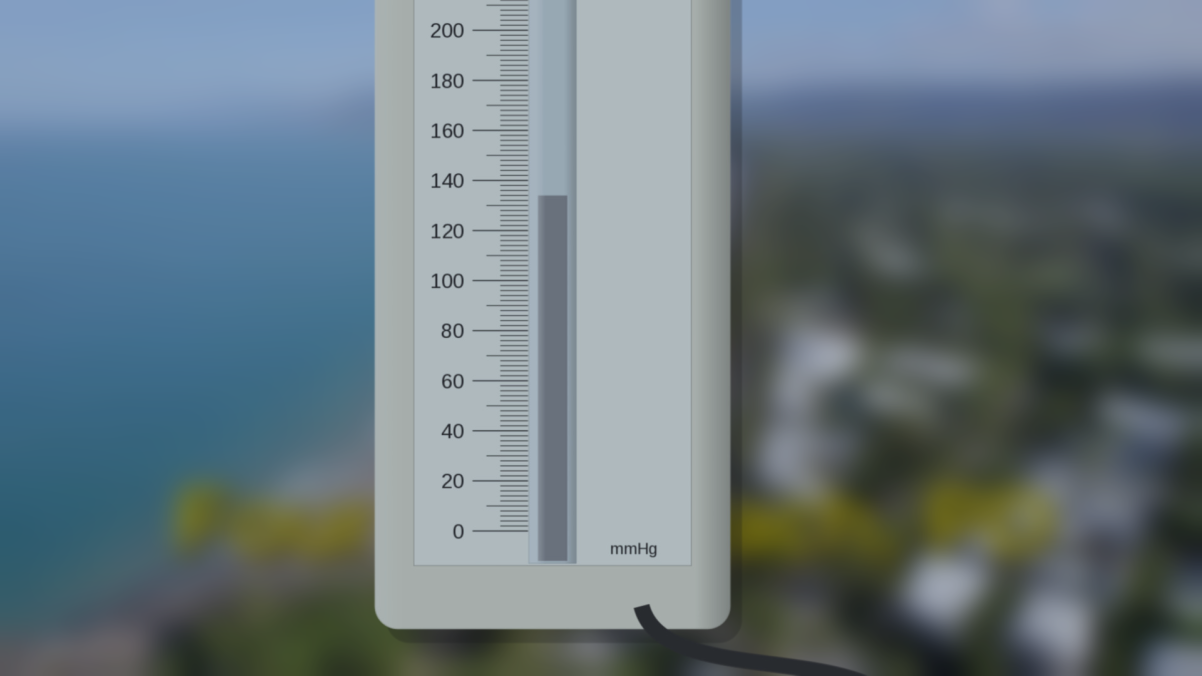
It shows 134,mmHg
